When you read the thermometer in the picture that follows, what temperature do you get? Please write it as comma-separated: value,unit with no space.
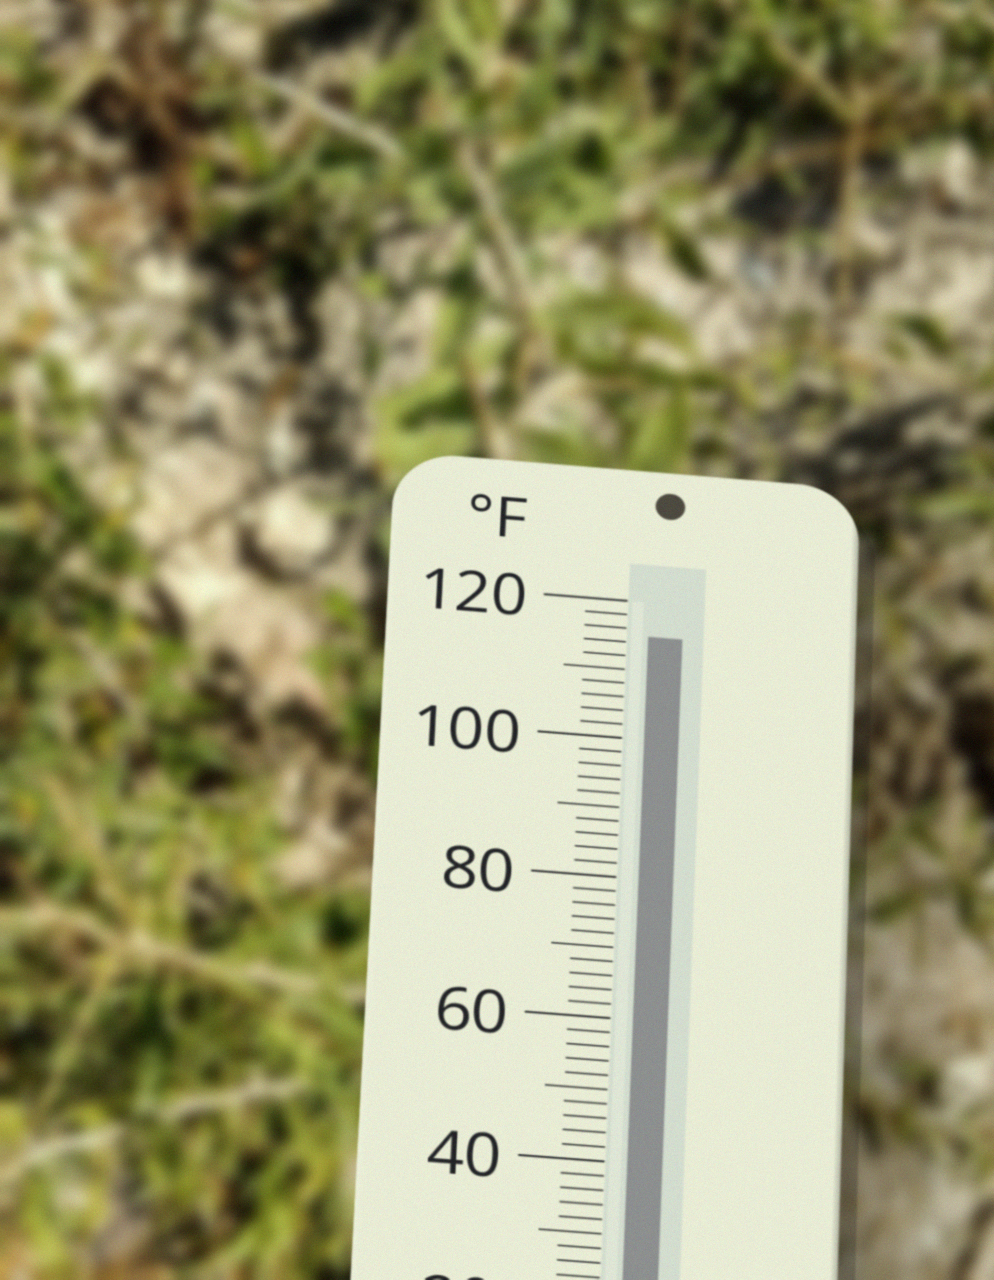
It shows 115,°F
